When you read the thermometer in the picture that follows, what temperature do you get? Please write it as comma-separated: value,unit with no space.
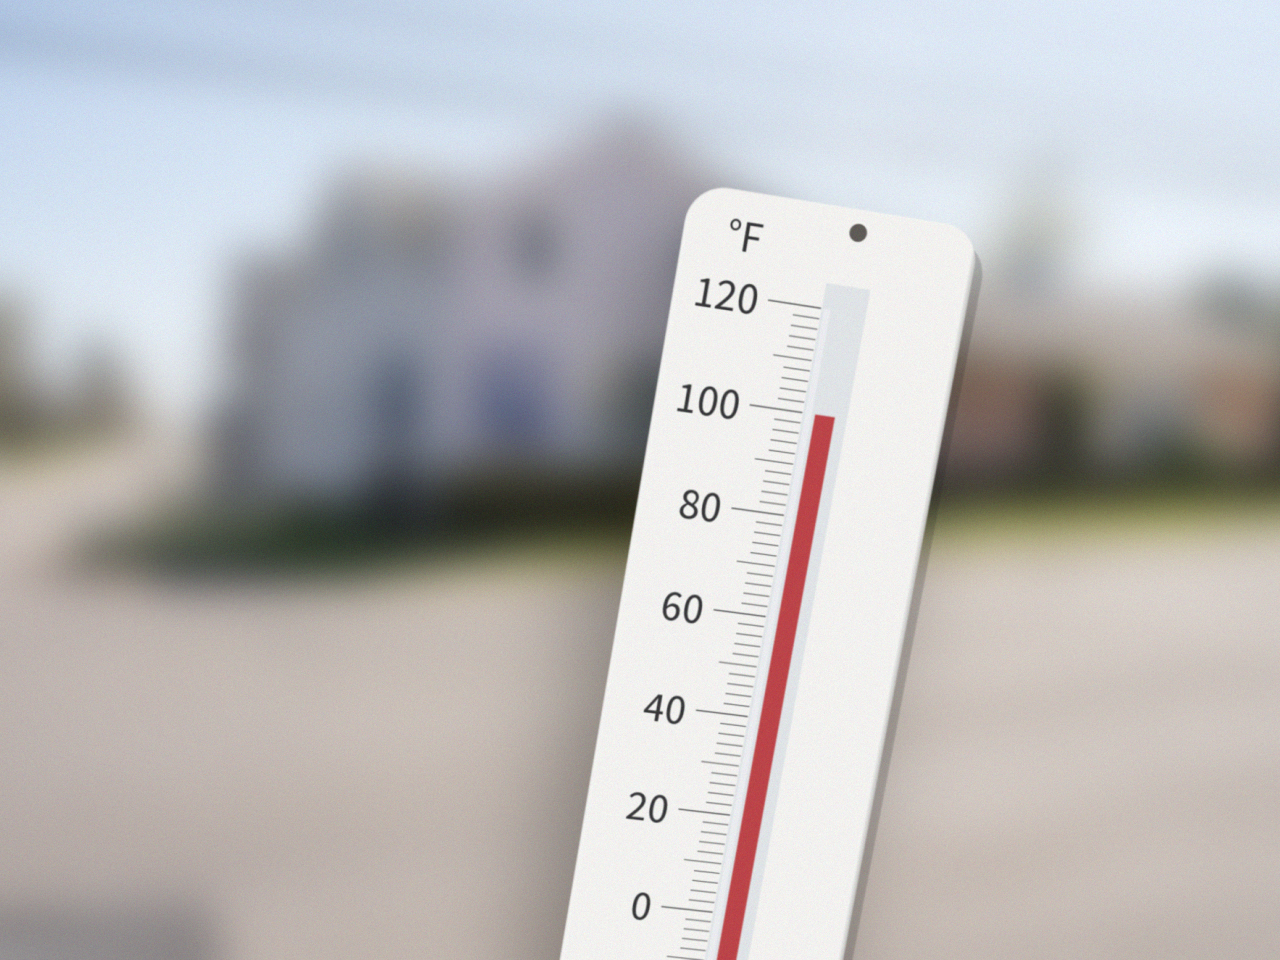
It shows 100,°F
